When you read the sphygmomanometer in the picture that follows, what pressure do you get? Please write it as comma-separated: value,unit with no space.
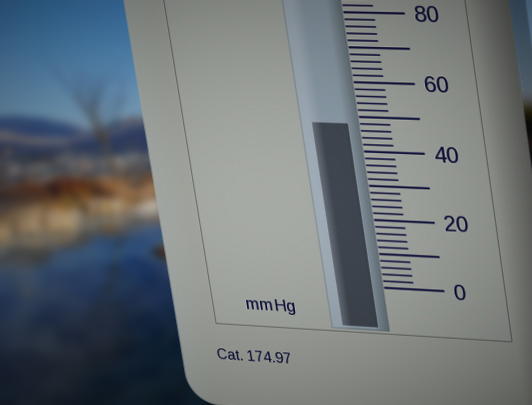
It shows 48,mmHg
